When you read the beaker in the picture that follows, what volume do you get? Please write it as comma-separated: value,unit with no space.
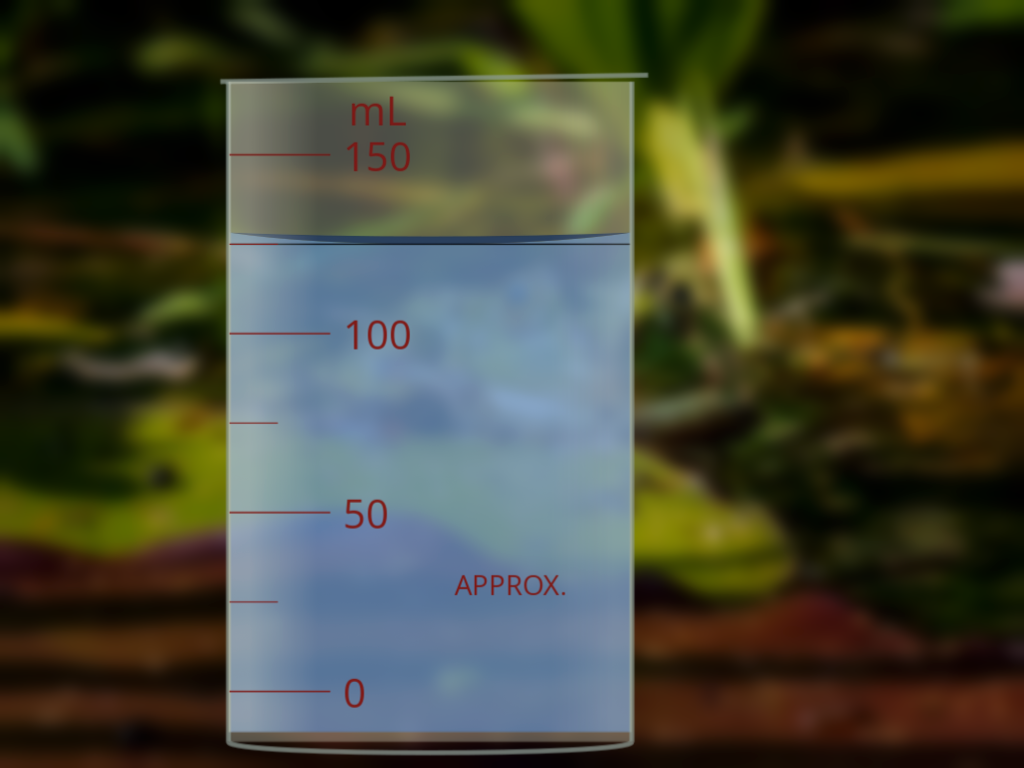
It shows 125,mL
